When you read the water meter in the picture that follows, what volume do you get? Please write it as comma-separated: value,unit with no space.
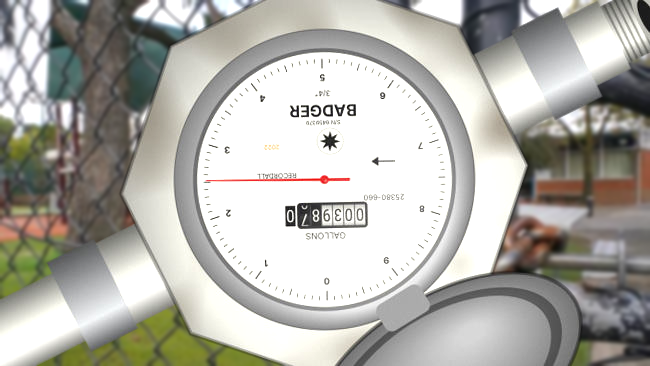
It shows 39872.5,gal
